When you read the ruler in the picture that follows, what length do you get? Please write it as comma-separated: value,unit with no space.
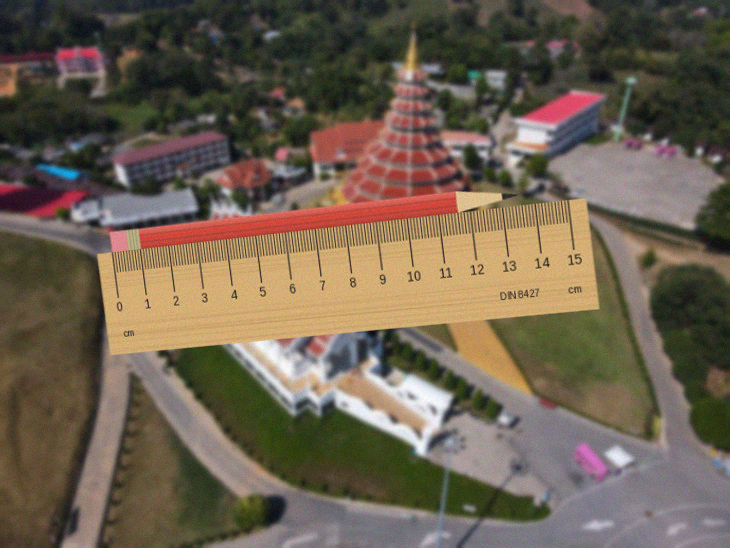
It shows 13.5,cm
